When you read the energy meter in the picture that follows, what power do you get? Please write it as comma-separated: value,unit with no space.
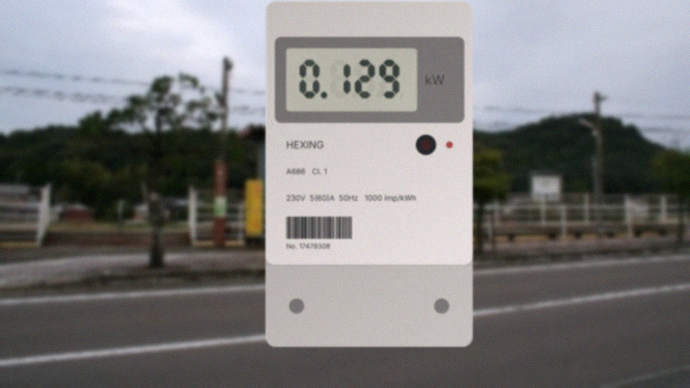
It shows 0.129,kW
